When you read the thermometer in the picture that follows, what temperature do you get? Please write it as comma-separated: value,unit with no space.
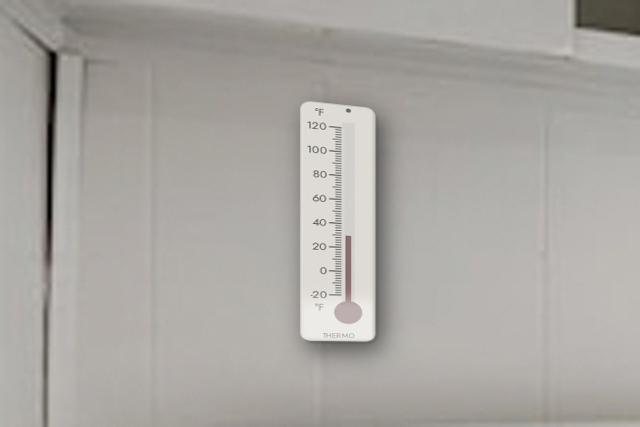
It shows 30,°F
